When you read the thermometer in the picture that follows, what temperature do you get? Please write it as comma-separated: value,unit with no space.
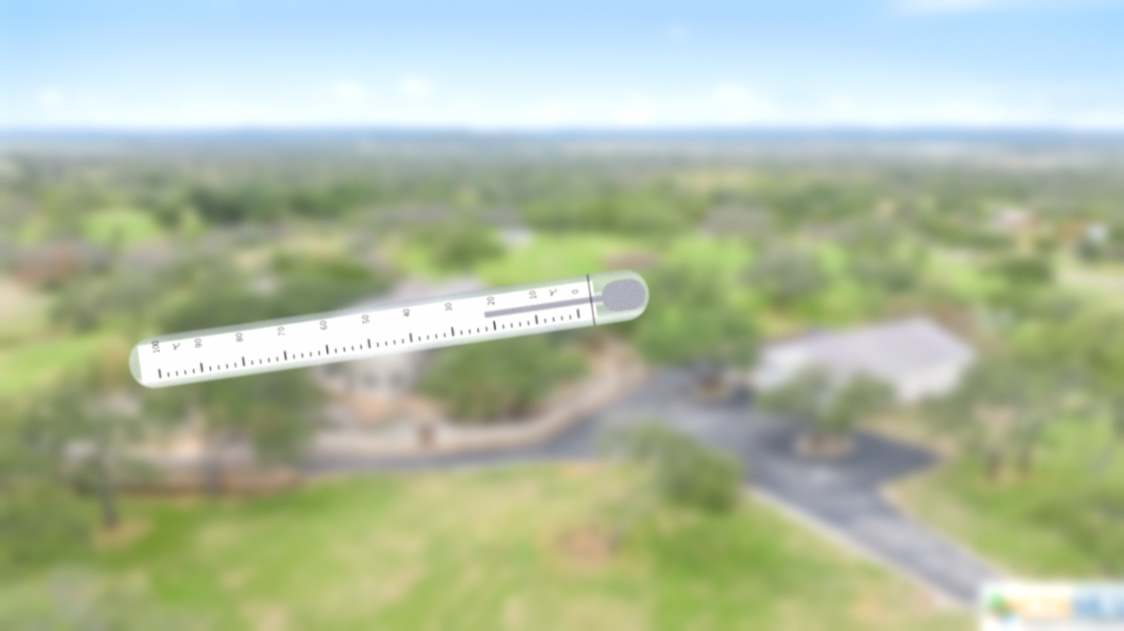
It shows 22,°C
